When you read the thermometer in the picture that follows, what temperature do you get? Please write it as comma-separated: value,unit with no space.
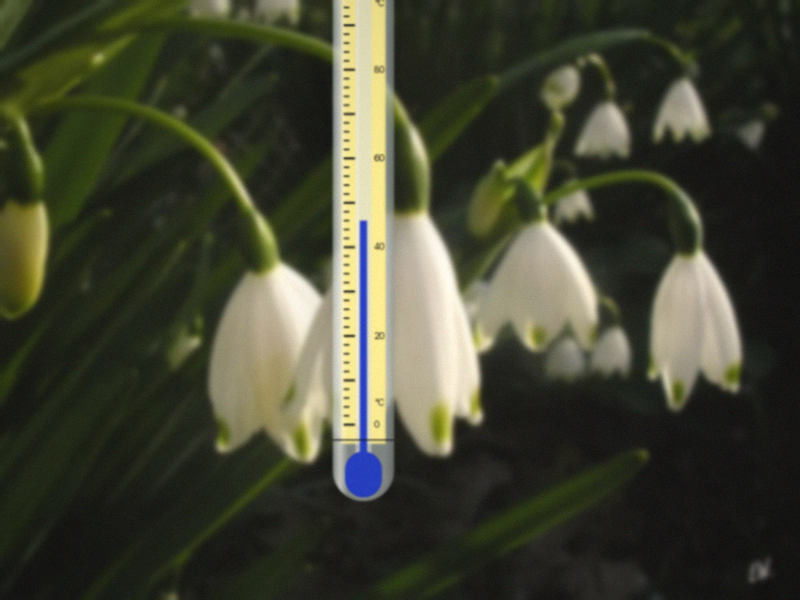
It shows 46,°C
